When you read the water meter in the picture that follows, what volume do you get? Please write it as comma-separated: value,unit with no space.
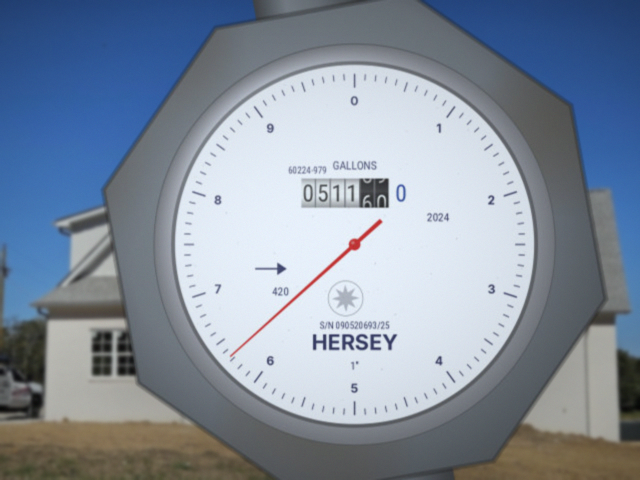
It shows 511596.3,gal
